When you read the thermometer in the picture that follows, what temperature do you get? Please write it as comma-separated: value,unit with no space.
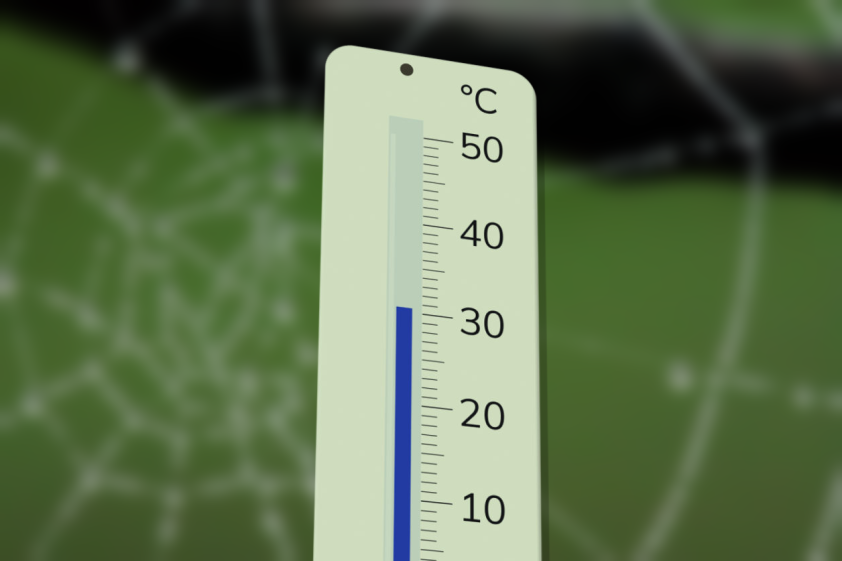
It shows 30.5,°C
